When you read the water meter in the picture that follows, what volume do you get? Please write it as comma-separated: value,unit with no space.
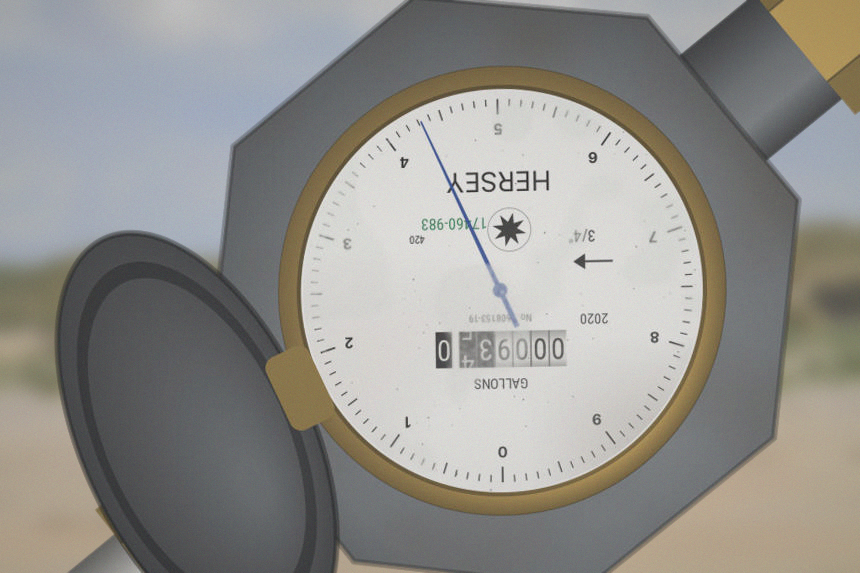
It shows 9344.3,gal
